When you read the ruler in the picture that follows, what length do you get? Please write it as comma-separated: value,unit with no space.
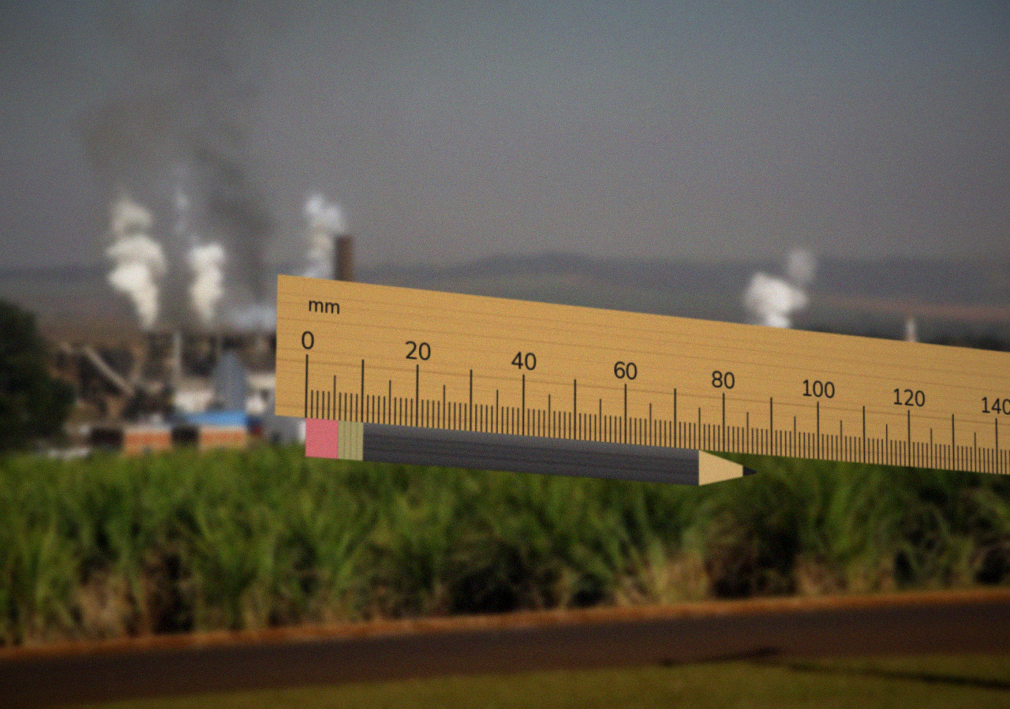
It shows 87,mm
